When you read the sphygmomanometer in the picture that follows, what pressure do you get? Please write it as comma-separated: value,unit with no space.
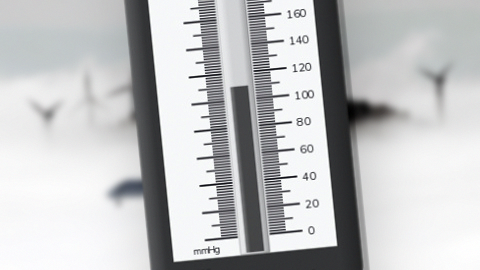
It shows 110,mmHg
